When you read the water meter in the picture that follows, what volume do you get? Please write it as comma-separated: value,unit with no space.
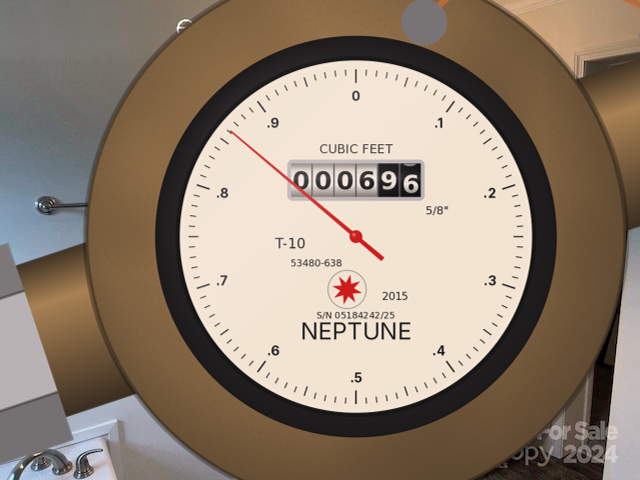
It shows 695.86,ft³
